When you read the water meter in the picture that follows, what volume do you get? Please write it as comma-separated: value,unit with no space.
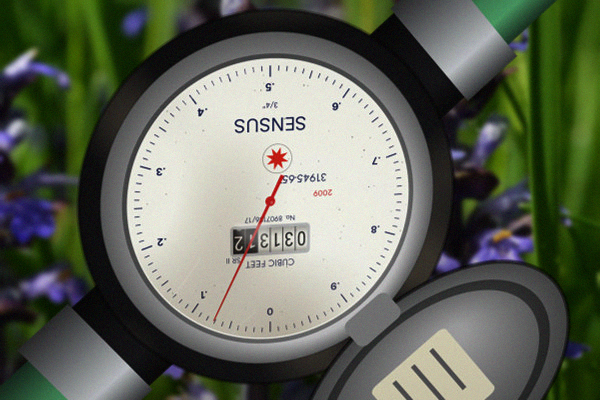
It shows 31312.07,ft³
